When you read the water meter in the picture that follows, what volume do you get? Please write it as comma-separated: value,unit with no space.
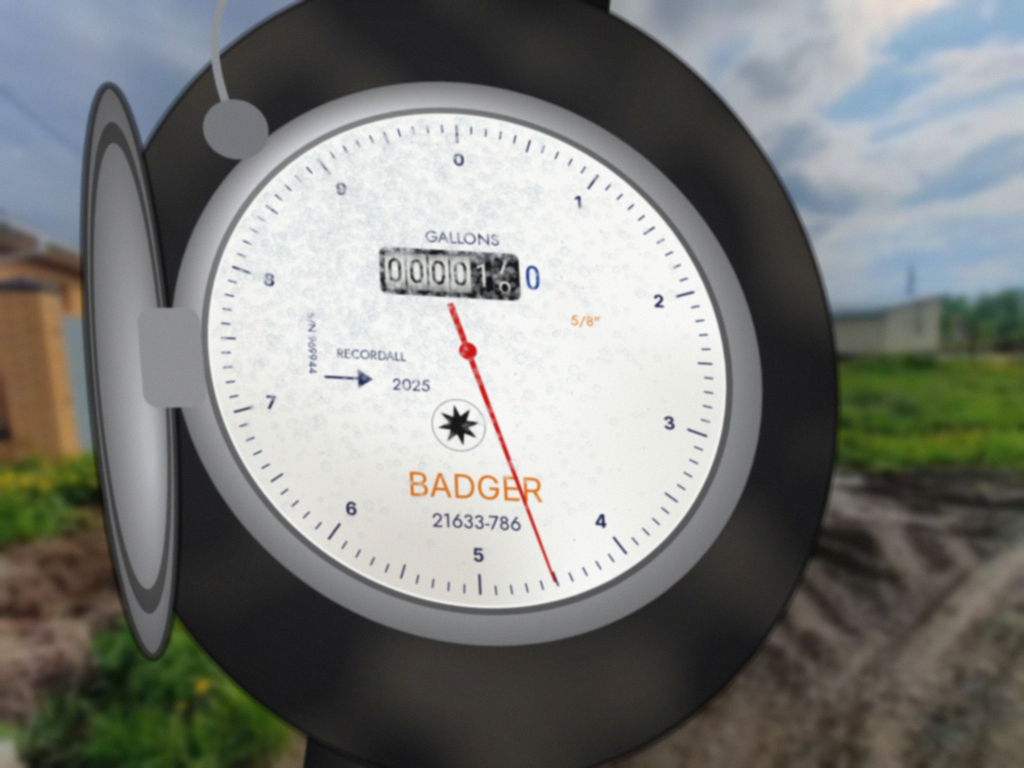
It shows 174.5,gal
